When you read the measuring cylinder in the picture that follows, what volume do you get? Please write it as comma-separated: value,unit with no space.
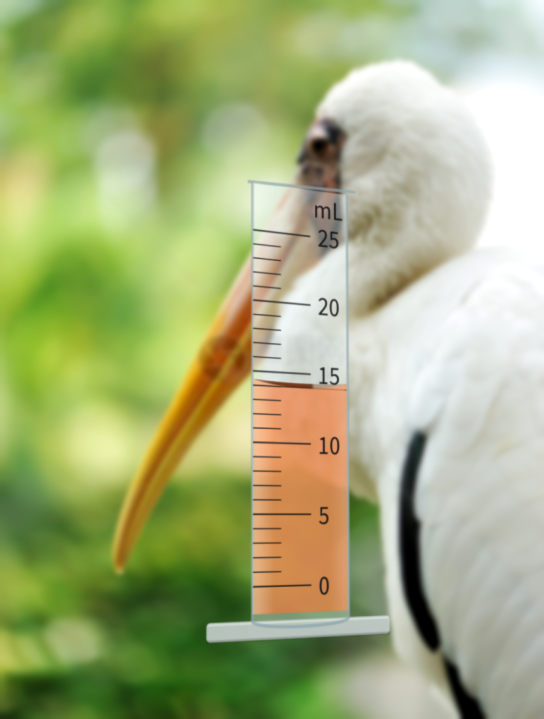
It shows 14,mL
